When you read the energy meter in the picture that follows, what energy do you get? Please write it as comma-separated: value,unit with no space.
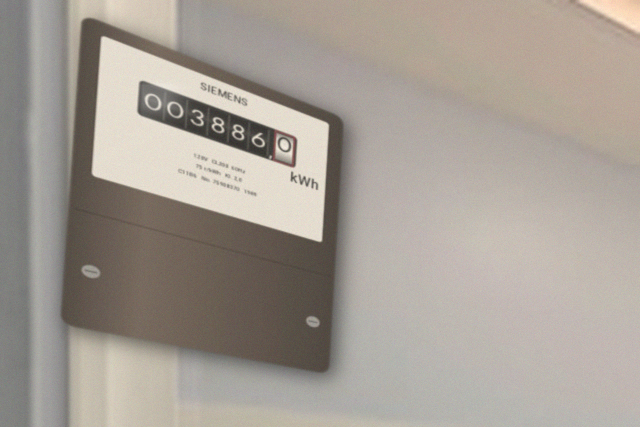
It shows 3886.0,kWh
